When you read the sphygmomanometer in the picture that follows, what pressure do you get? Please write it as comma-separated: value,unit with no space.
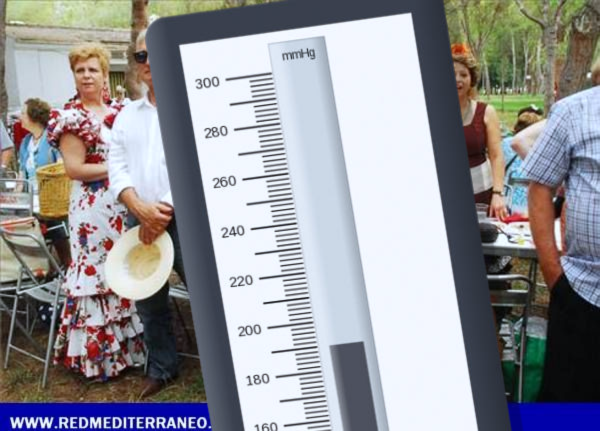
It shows 190,mmHg
